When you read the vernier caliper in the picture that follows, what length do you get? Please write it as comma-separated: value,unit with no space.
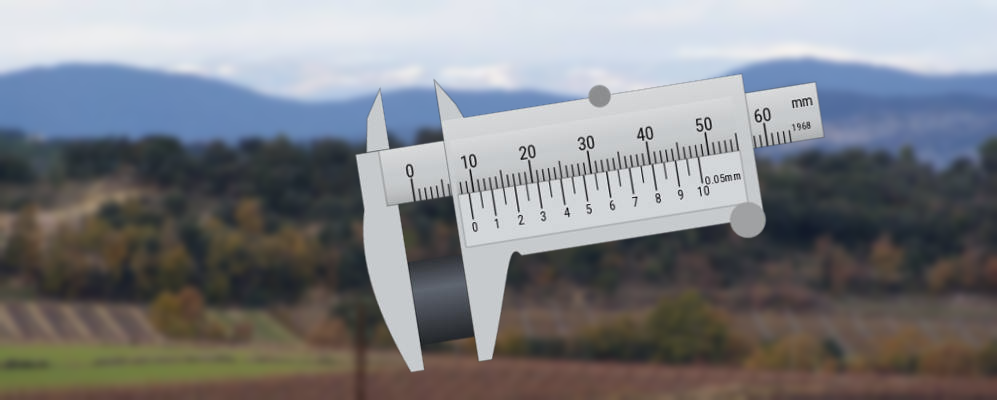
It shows 9.2,mm
